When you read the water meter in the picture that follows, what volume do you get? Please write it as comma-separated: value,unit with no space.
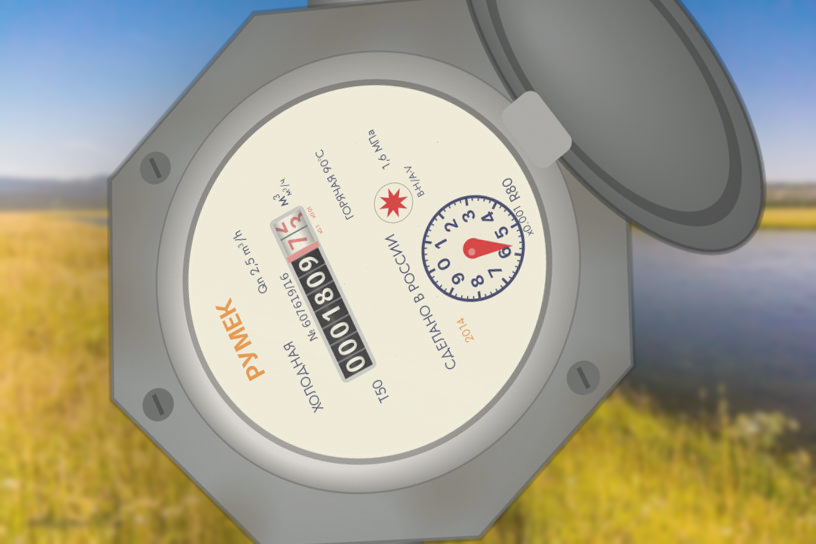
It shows 1809.725,m³
